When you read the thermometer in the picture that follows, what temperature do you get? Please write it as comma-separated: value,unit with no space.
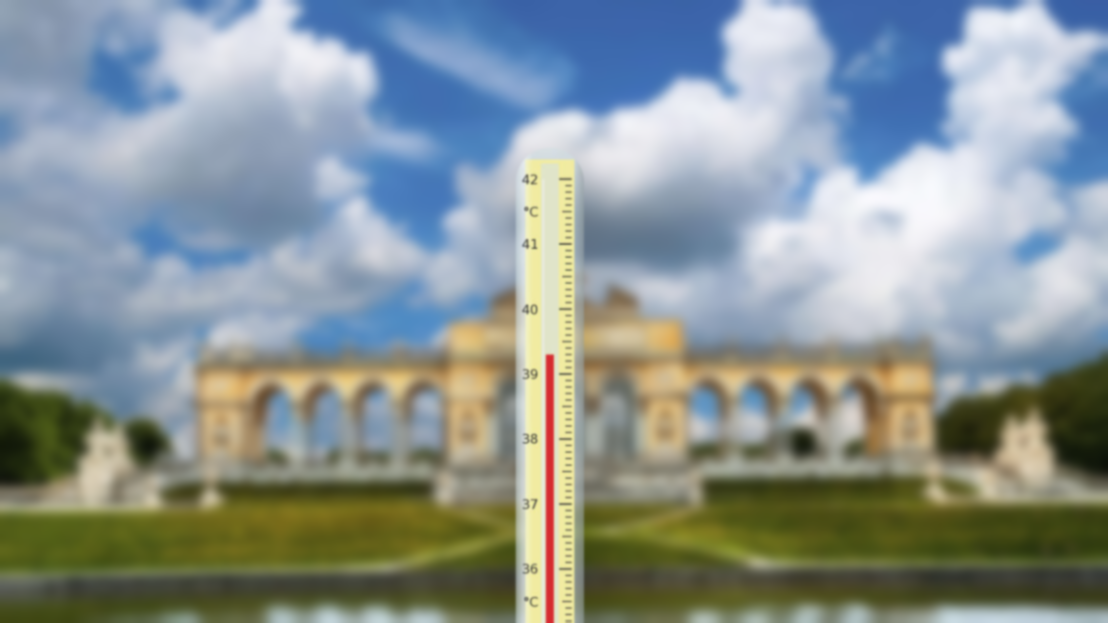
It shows 39.3,°C
